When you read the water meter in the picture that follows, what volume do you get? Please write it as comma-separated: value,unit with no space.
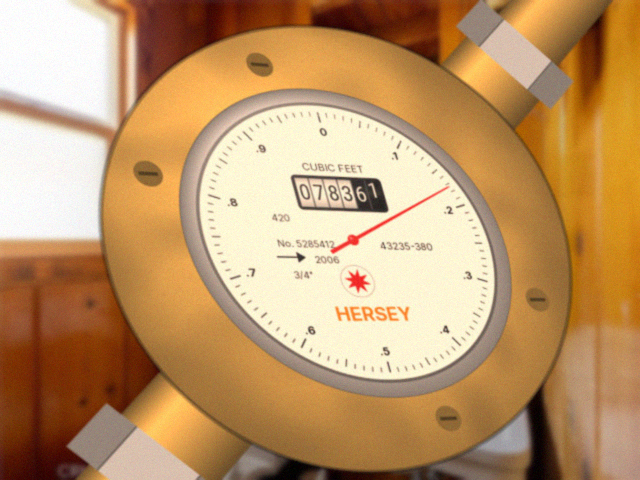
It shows 78361.17,ft³
